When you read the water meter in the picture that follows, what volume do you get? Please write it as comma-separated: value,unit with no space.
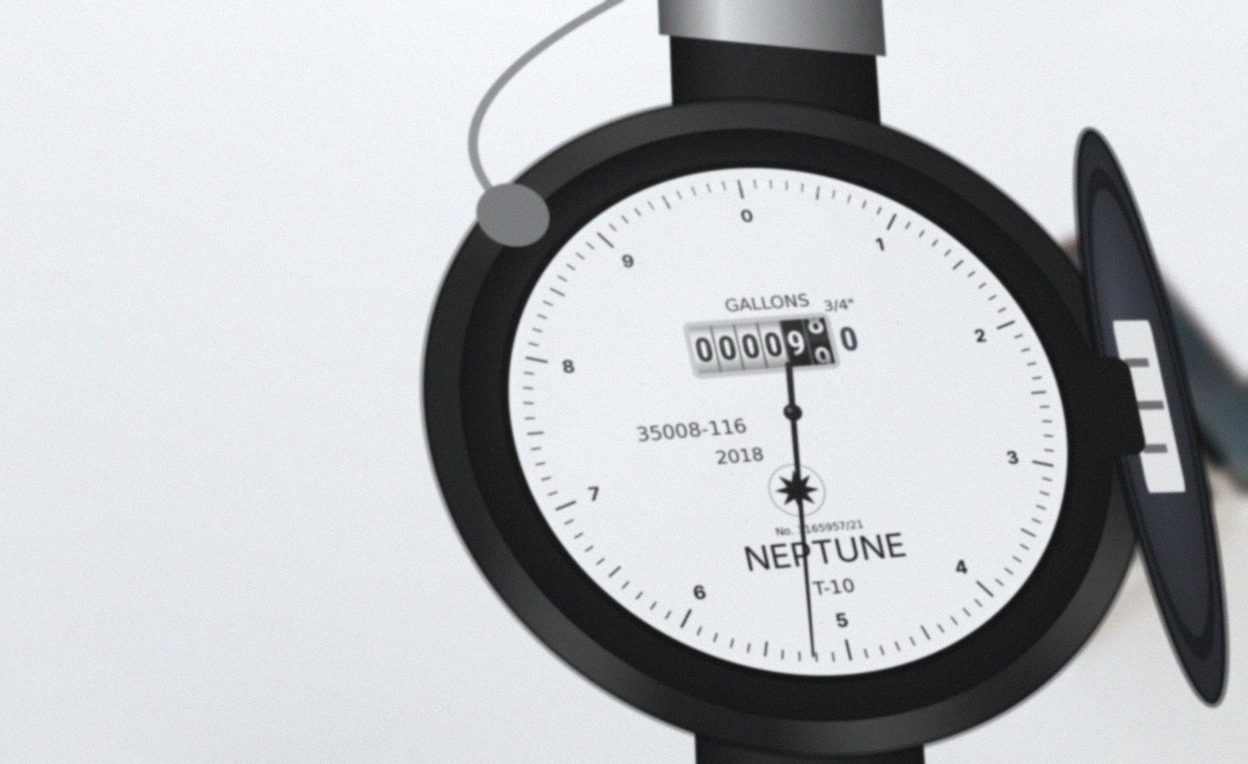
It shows 985.2,gal
